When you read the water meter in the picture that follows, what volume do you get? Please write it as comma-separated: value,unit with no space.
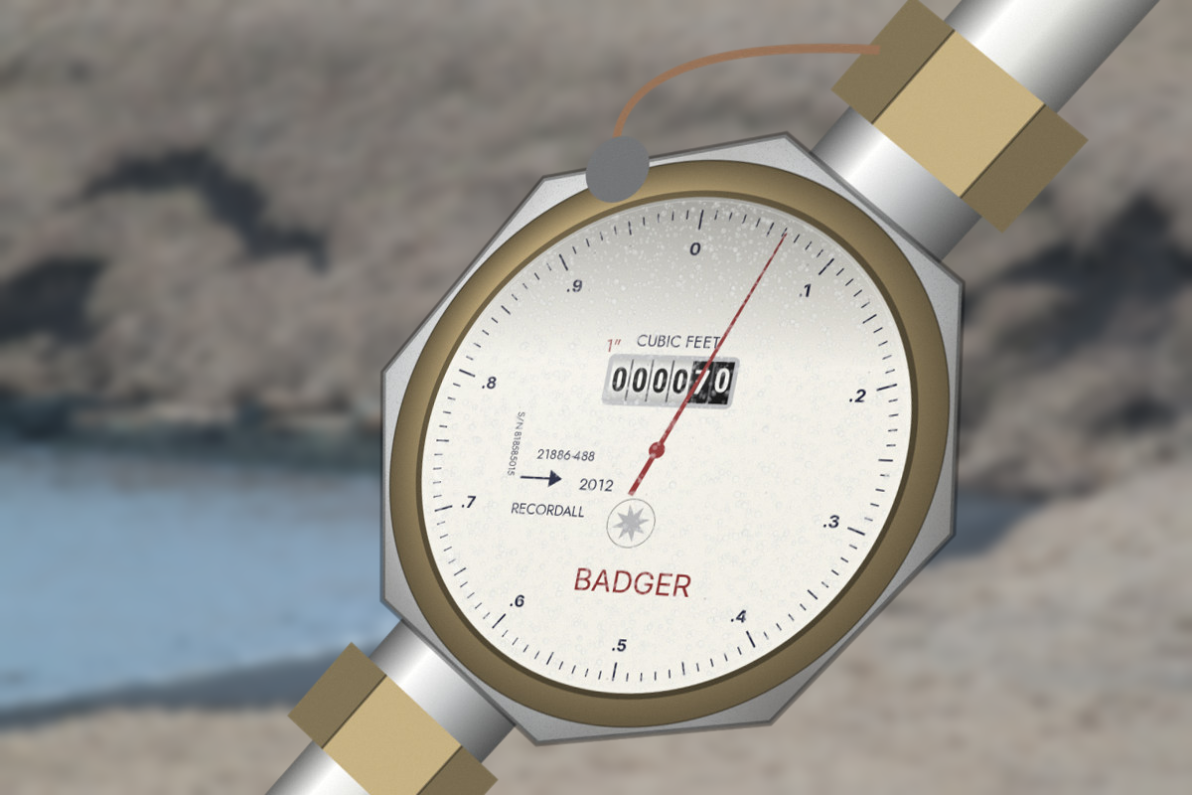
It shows 70.06,ft³
